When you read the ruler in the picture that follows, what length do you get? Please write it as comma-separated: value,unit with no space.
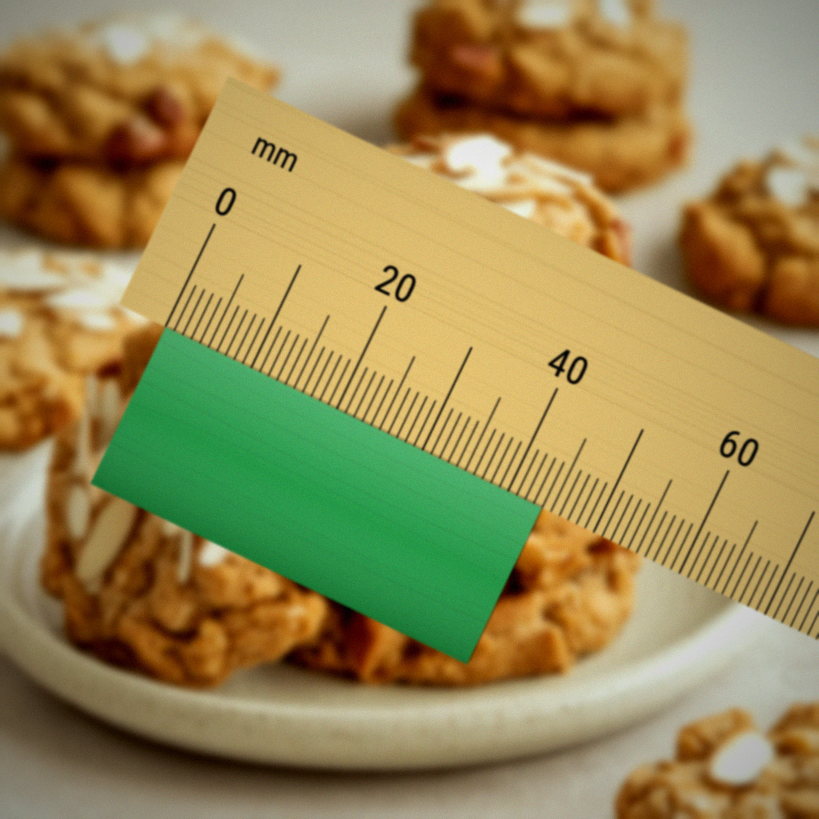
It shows 44,mm
